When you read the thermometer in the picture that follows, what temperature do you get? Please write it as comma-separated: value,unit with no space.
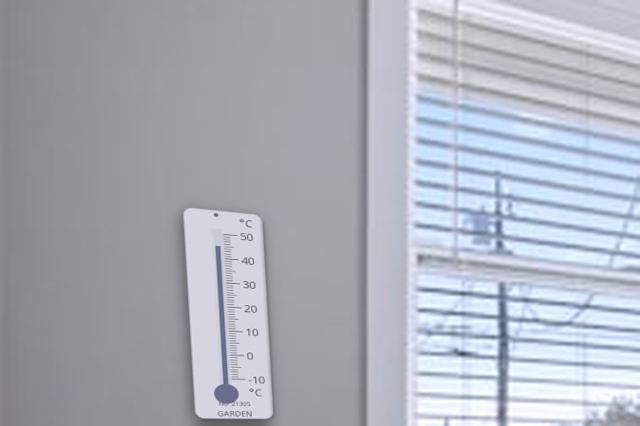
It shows 45,°C
